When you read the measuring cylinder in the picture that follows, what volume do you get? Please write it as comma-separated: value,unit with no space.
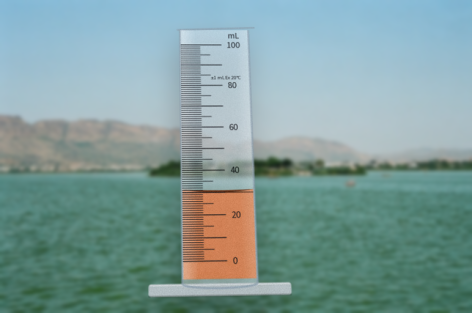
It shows 30,mL
